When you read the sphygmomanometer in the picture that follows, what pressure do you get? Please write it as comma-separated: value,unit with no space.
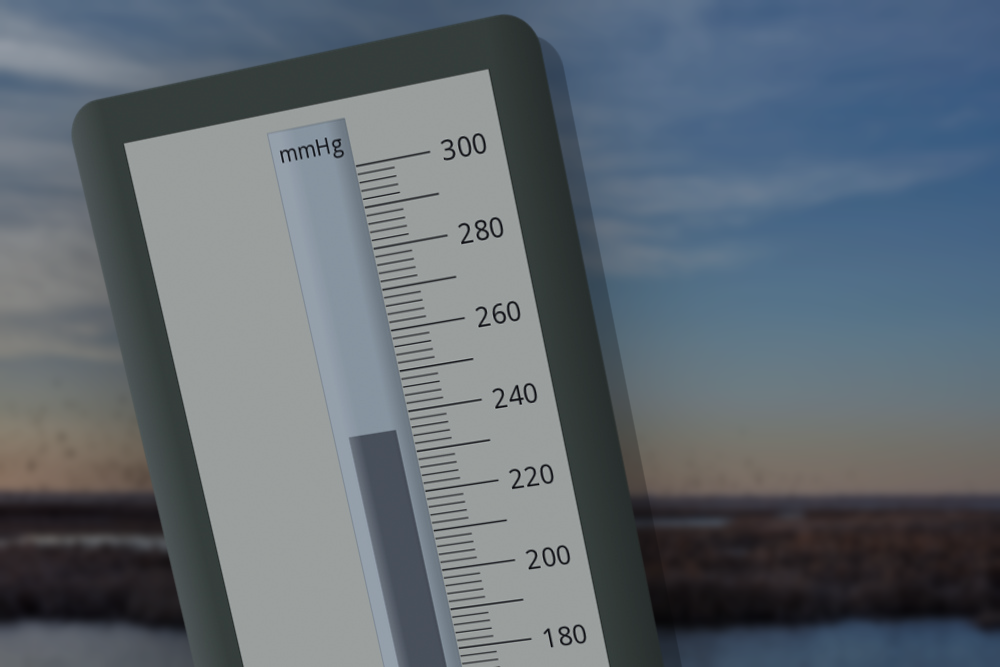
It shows 236,mmHg
